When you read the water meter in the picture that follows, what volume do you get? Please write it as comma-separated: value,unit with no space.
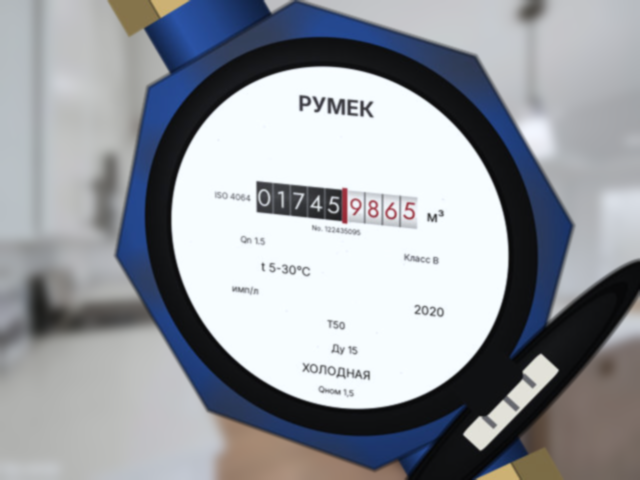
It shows 1745.9865,m³
